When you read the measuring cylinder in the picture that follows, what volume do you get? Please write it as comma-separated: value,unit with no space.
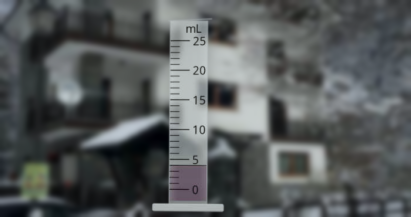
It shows 4,mL
